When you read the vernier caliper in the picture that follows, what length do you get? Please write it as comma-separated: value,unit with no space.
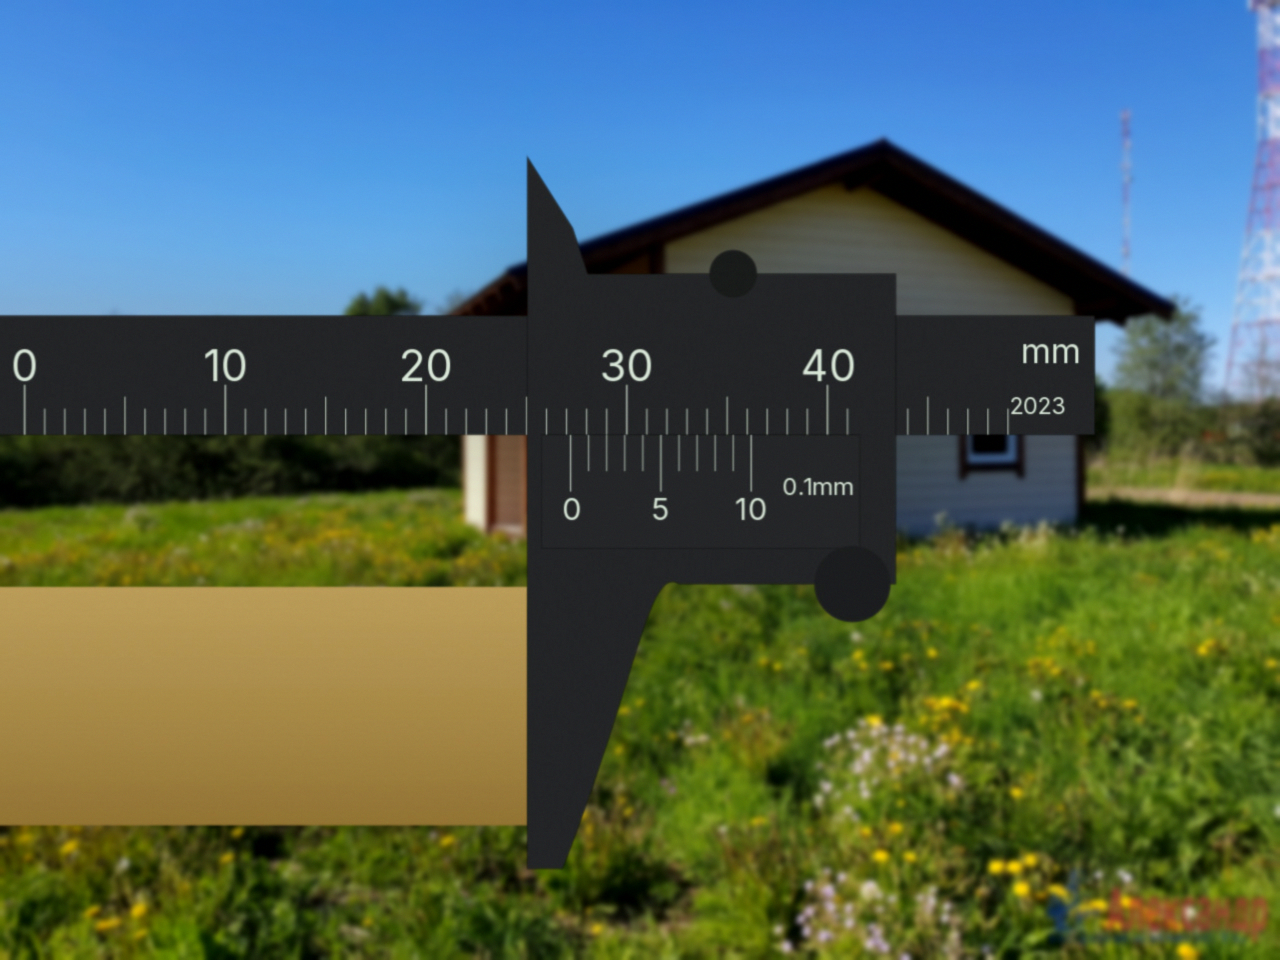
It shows 27.2,mm
